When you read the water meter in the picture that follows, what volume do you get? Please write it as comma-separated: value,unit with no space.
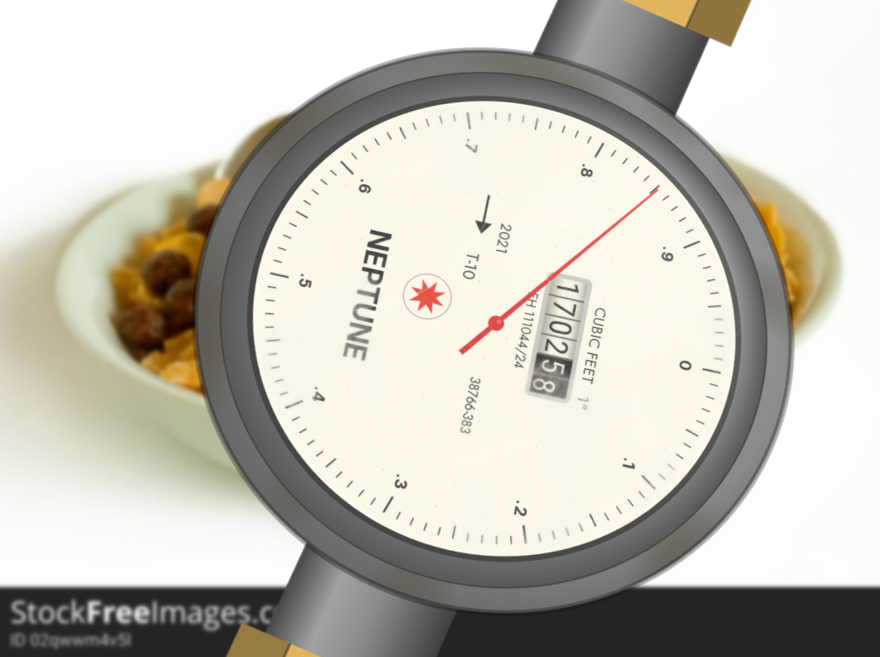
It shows 170257.85,ft³
